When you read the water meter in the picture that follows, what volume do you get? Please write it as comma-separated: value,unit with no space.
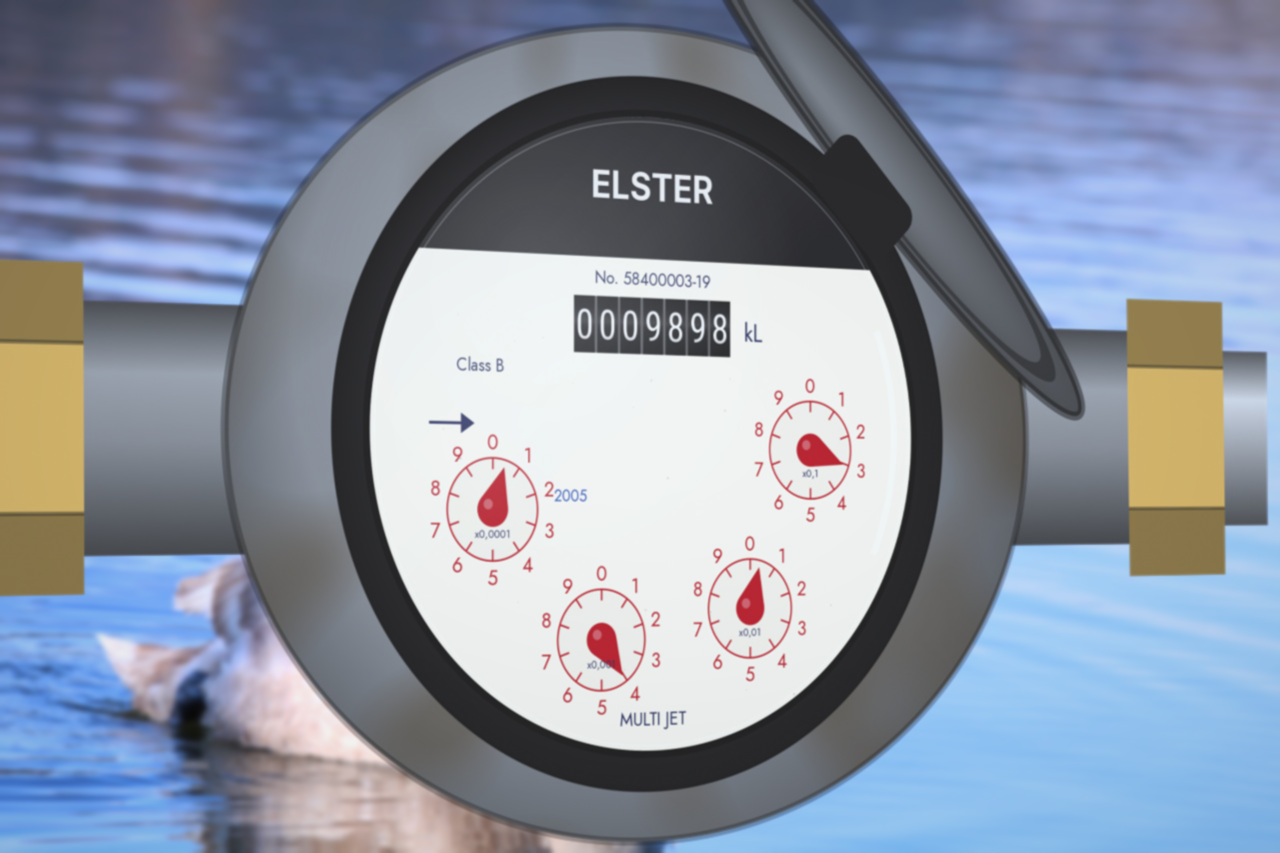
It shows 9898.3040,kL
